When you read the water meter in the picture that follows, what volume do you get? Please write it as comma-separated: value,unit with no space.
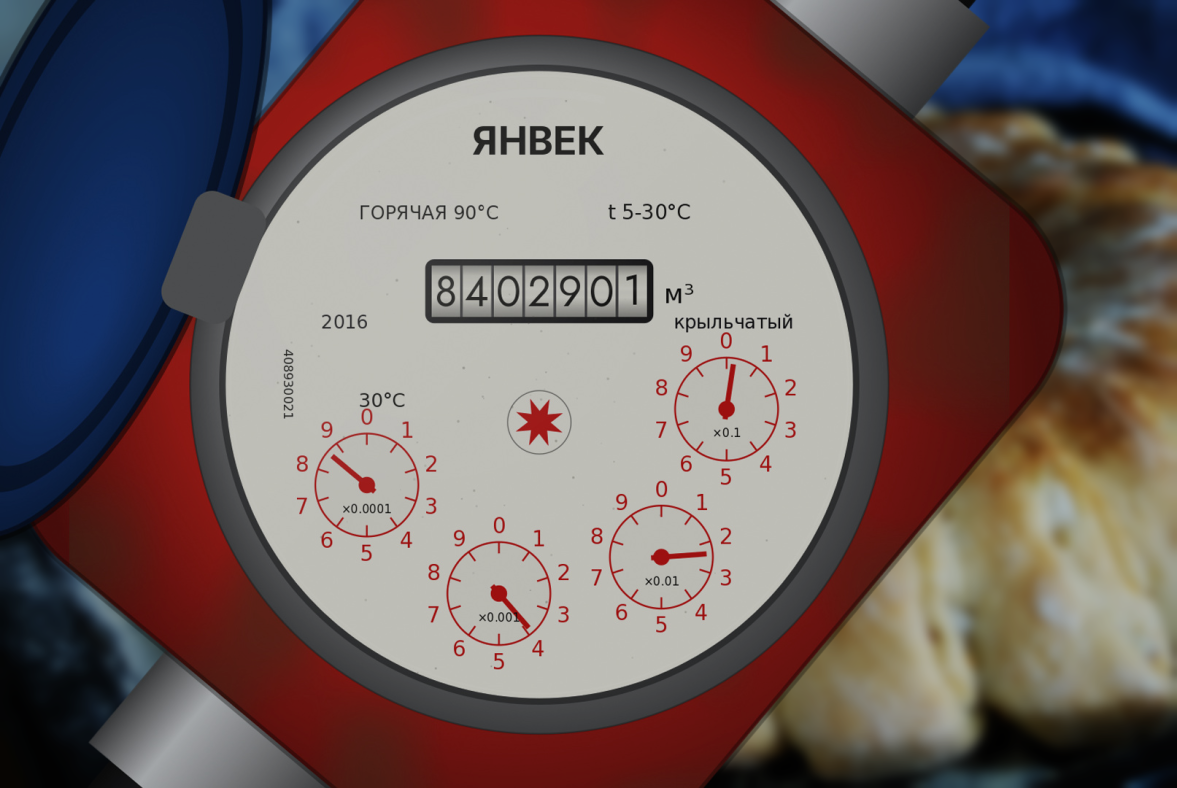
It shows 8402901.0238,m³
